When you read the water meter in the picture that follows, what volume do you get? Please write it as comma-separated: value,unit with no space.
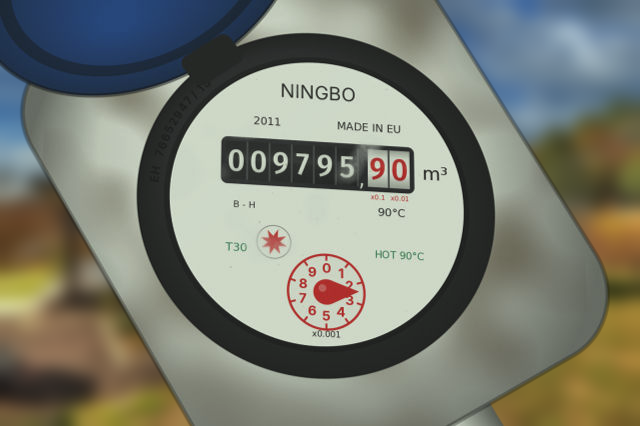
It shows 9795.902,m³
